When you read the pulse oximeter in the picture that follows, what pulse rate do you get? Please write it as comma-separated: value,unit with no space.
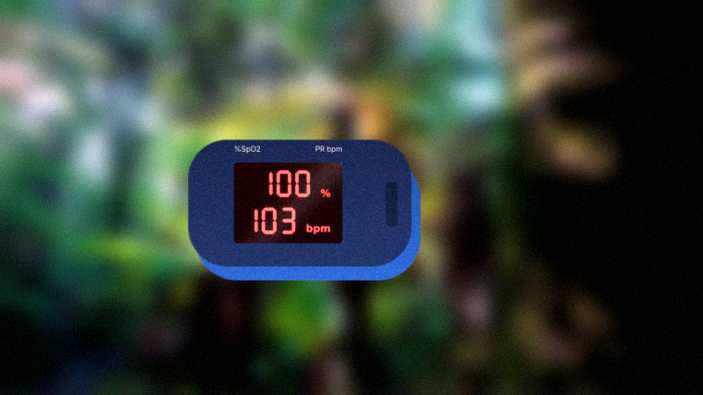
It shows 103,bpm
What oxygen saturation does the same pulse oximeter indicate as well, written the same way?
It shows 100,%
